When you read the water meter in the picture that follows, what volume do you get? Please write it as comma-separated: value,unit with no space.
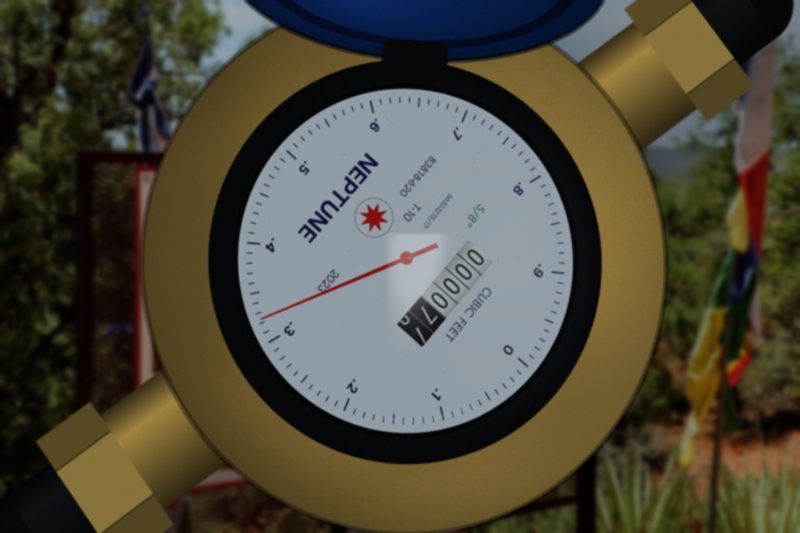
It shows 77.32,ft³
